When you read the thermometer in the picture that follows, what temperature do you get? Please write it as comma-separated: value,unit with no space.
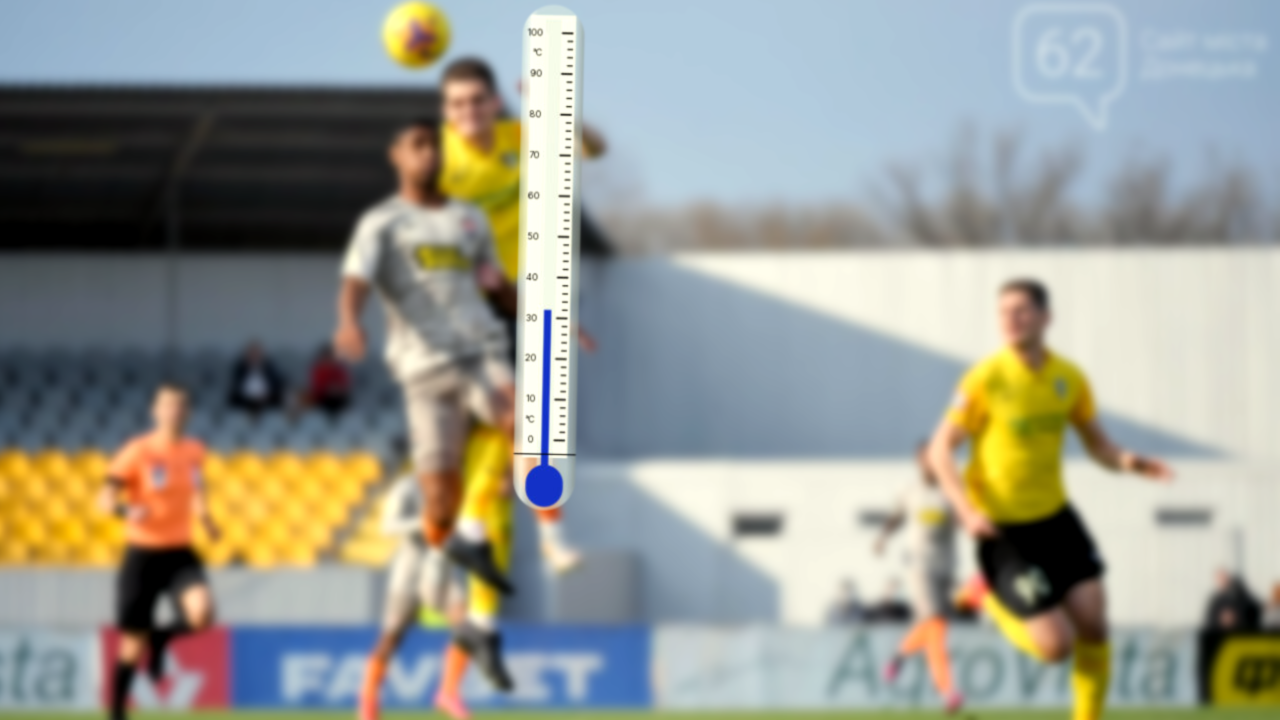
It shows 32,°C
